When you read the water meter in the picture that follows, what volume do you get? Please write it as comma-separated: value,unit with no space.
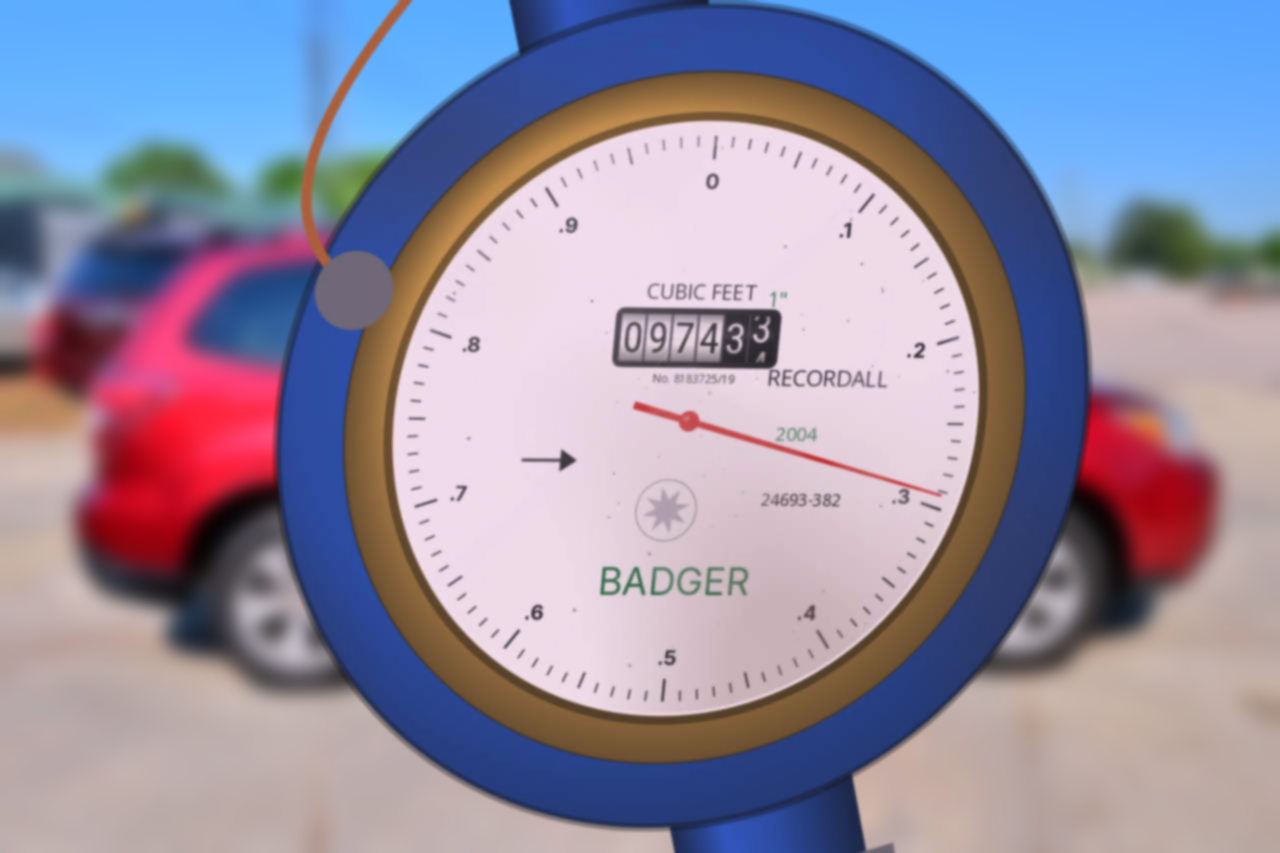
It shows 97433.29,ft³
